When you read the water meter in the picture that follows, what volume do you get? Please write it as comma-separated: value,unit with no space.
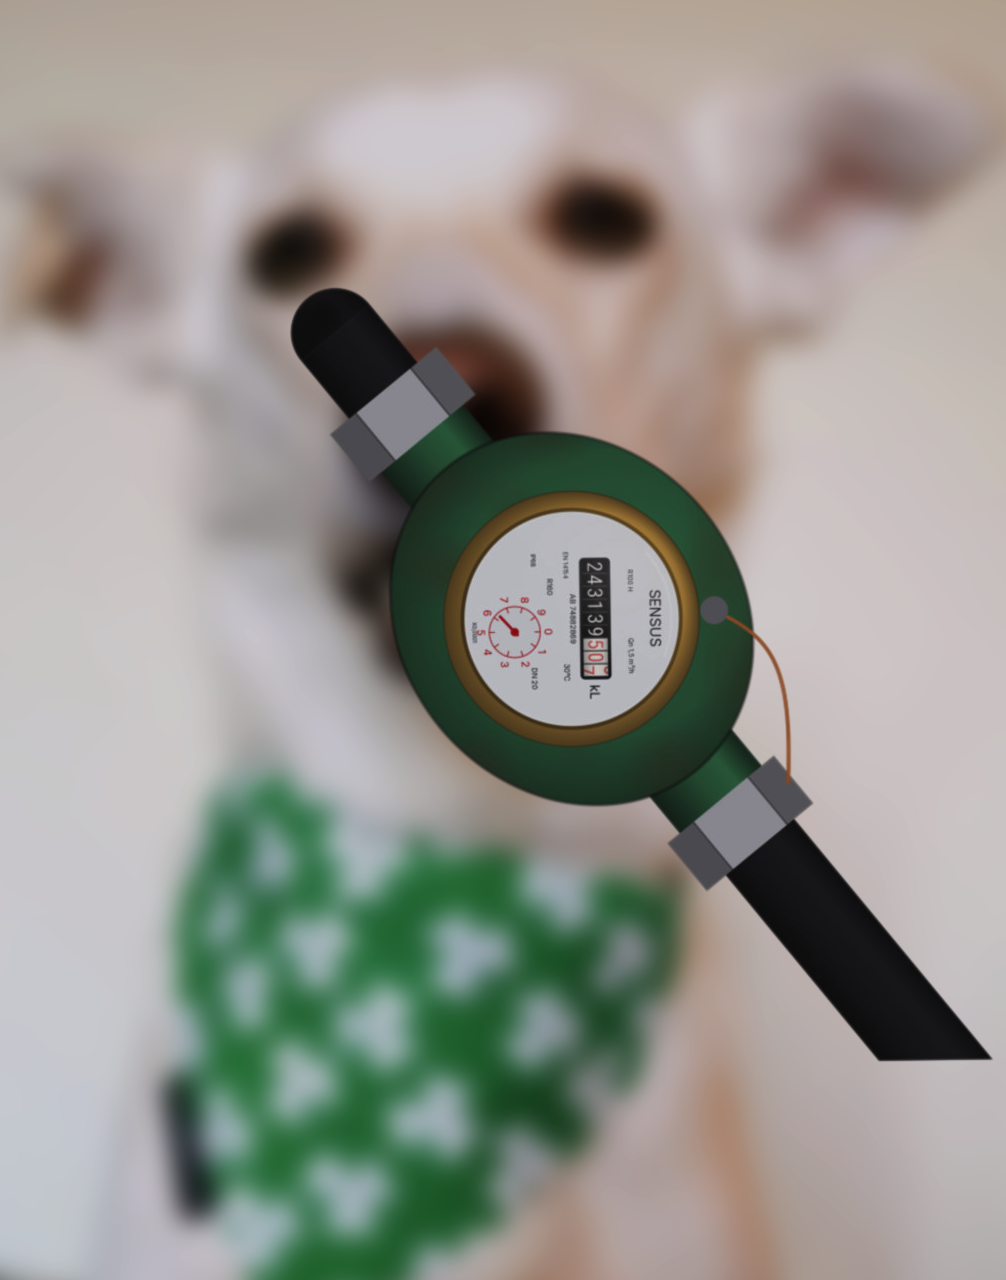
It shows 243139.5066,kL
